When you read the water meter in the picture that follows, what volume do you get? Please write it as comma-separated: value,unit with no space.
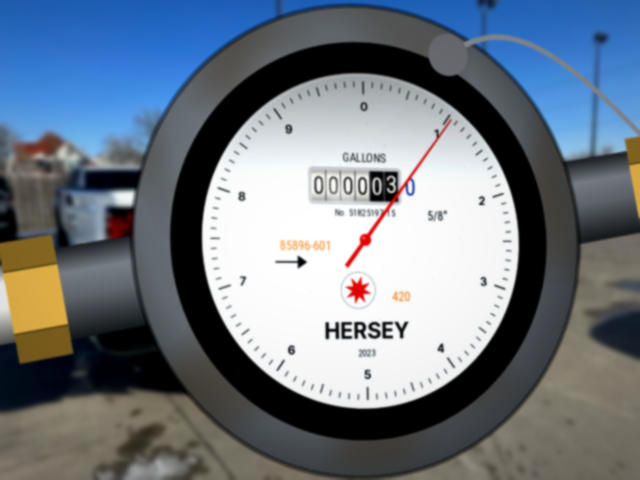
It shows 31.0,gal
